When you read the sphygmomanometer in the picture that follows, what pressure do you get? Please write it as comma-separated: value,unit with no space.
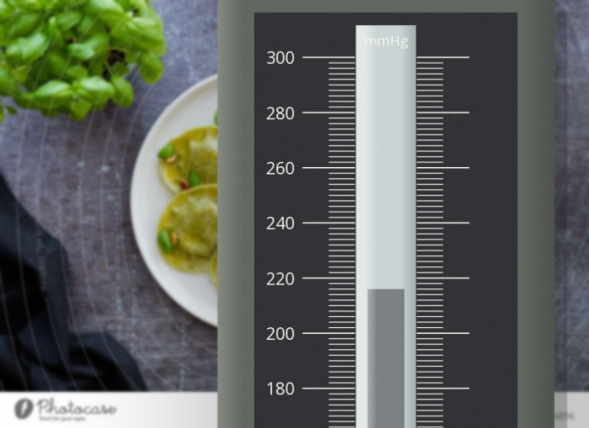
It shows 216,mmHg
